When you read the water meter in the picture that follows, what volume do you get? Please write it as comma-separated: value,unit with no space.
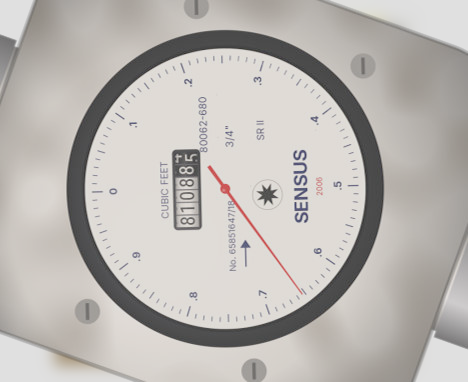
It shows 810884.65,ft³
